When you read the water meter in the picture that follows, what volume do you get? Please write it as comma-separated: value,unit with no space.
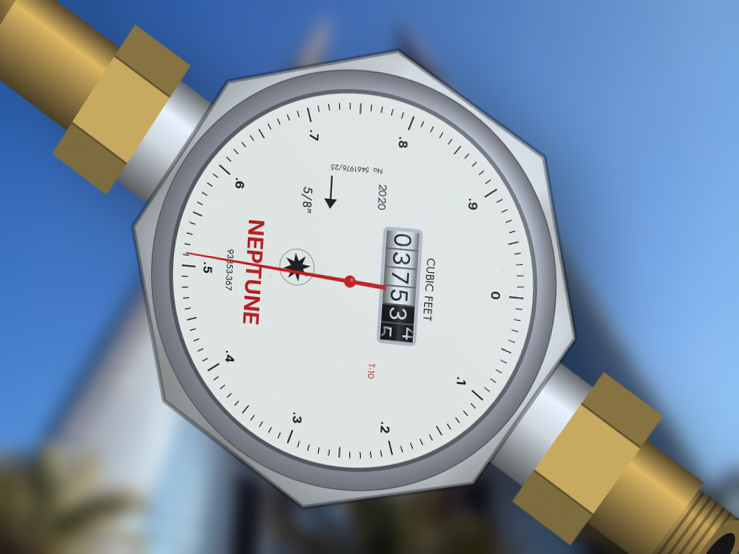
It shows 37534.51,ft³
